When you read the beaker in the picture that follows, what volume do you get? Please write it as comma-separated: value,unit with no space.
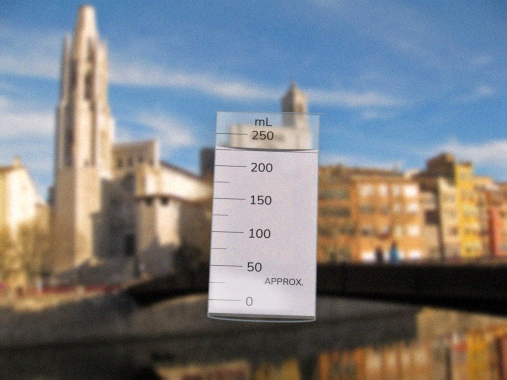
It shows 225,mL
